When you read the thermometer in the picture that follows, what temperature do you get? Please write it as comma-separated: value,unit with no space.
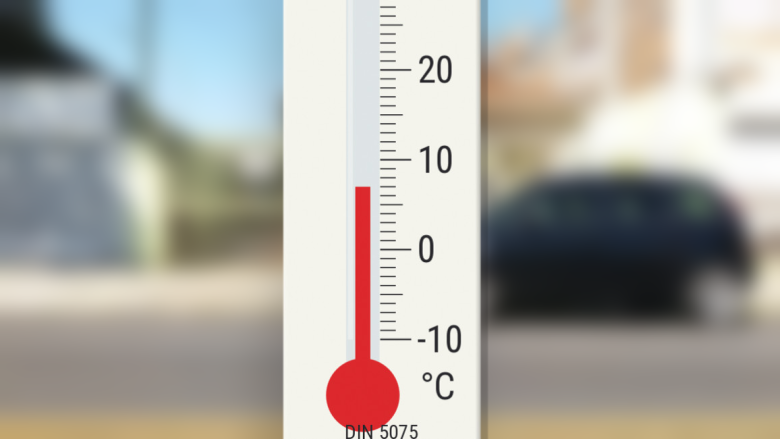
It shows 7,°C
